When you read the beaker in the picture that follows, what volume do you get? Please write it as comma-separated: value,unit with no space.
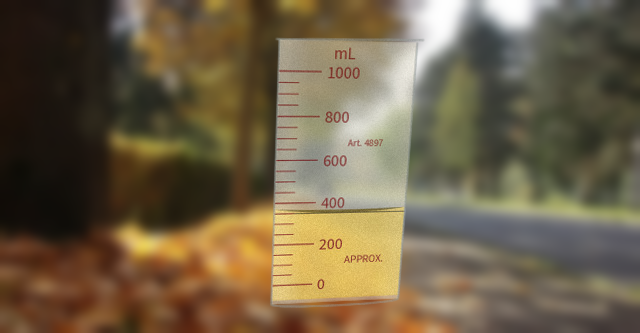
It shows 350,mL
